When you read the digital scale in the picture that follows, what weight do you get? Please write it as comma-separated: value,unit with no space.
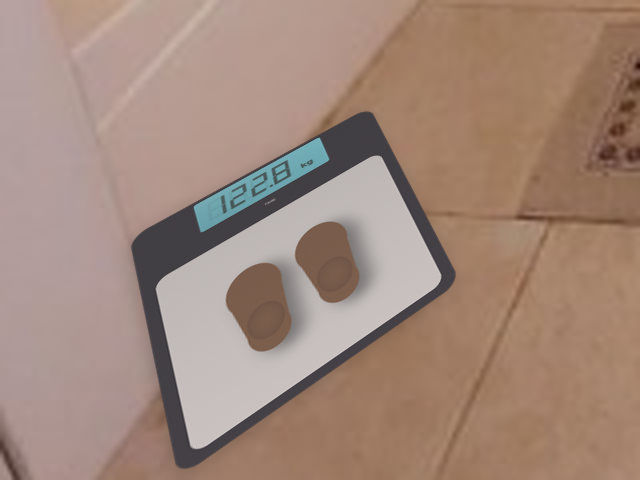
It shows 122.8,kg
